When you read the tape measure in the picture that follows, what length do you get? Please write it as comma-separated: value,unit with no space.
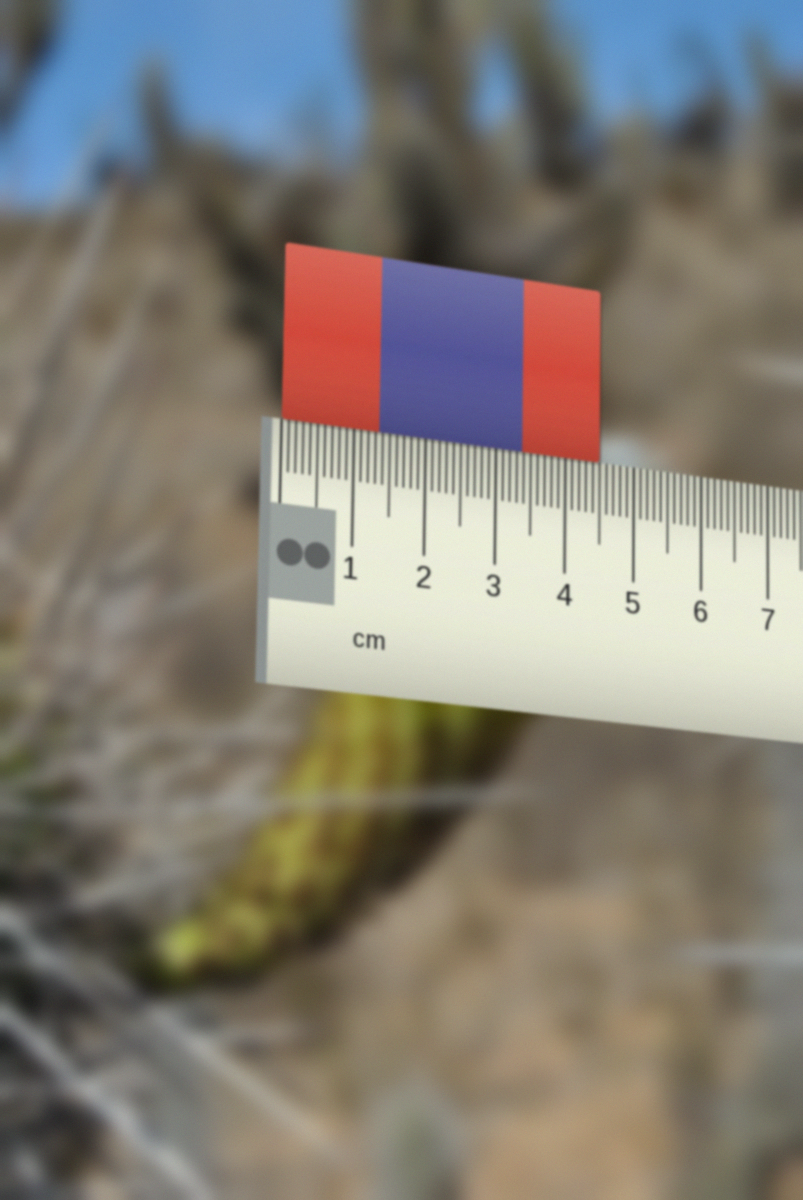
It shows 4.5,cm
